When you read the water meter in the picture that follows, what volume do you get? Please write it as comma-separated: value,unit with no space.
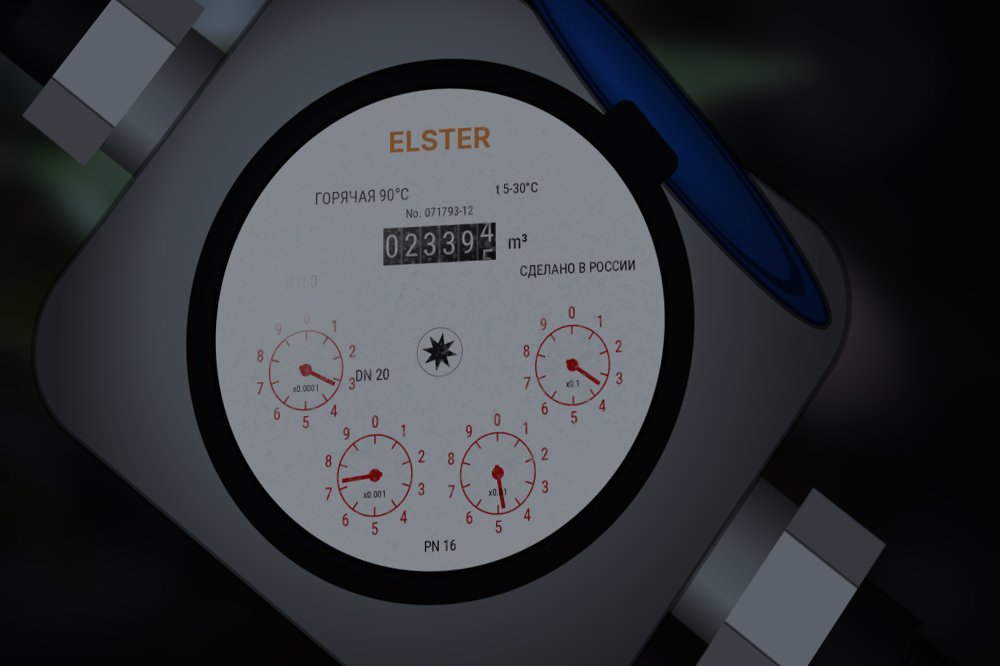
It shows 23394.3473,m³
